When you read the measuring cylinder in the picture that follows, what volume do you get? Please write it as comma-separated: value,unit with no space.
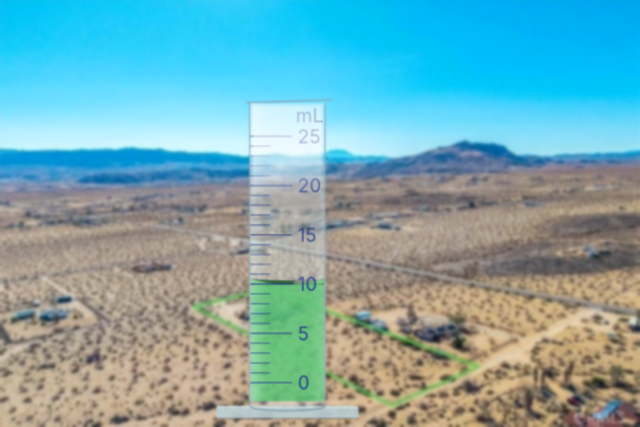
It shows 10,mL
